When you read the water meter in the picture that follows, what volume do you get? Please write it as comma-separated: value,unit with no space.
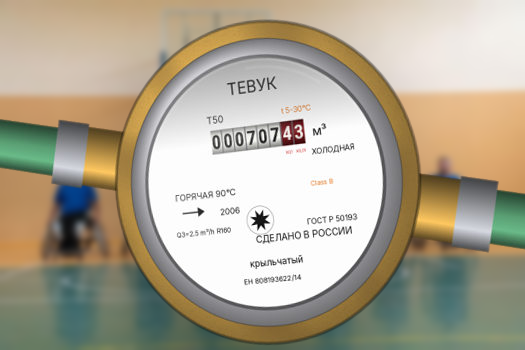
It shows 707.43,m³
